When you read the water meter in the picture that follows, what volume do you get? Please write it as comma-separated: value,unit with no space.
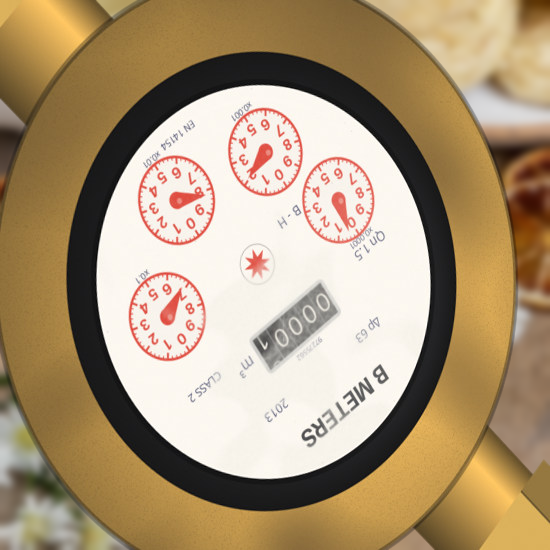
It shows 0.6820,m³
